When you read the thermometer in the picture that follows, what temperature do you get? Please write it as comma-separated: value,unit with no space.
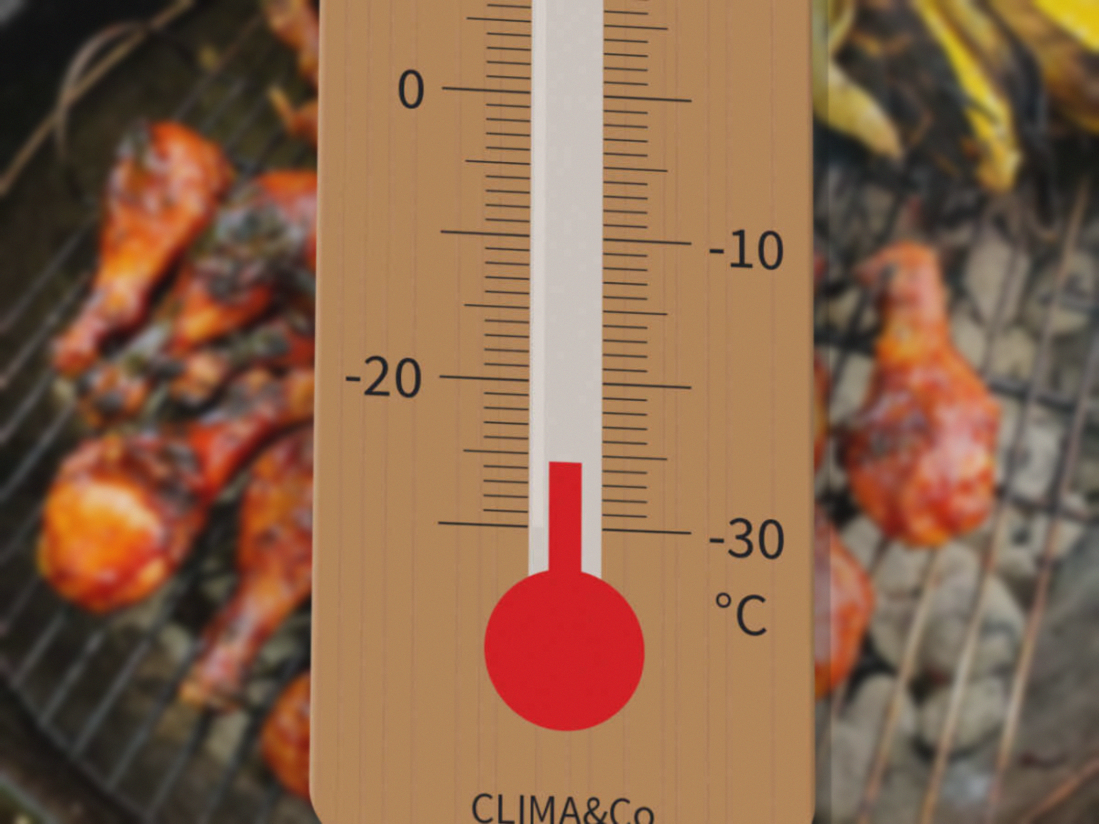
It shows -25.5,°C
